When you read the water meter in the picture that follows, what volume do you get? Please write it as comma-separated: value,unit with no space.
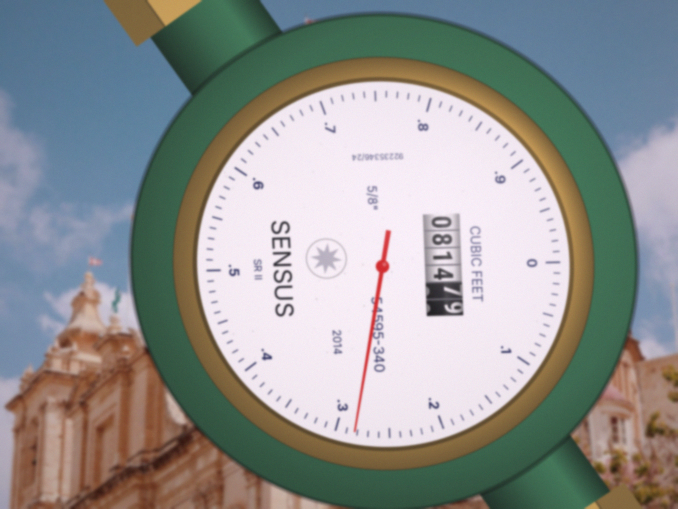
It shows 81479.28,ft³
